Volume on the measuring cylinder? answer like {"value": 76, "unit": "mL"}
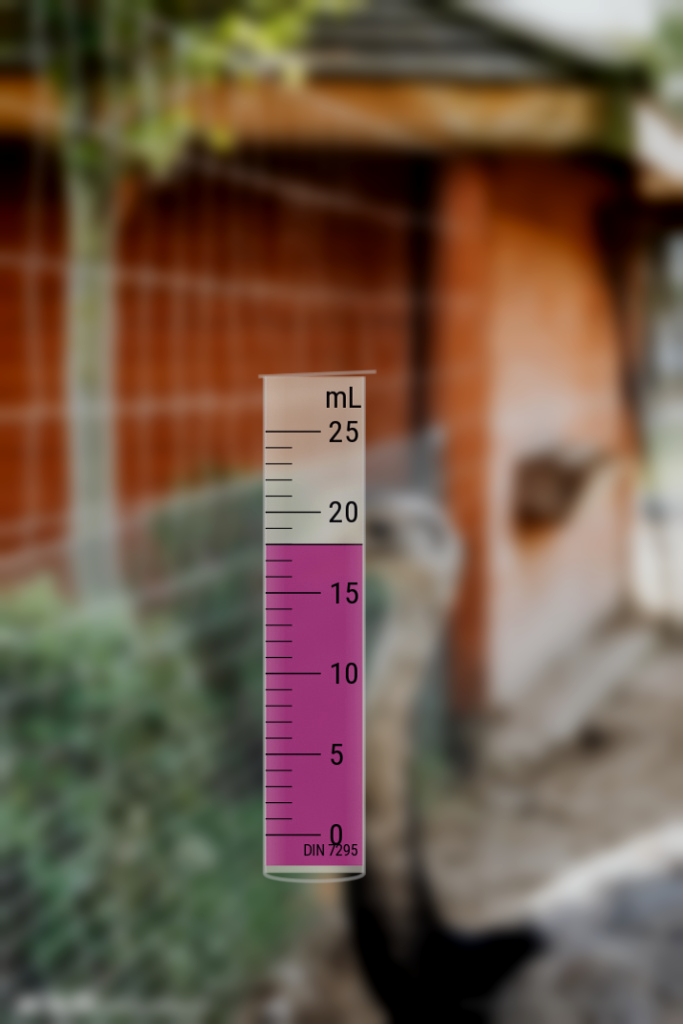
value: {"value": 18, "unit": "mL"}
